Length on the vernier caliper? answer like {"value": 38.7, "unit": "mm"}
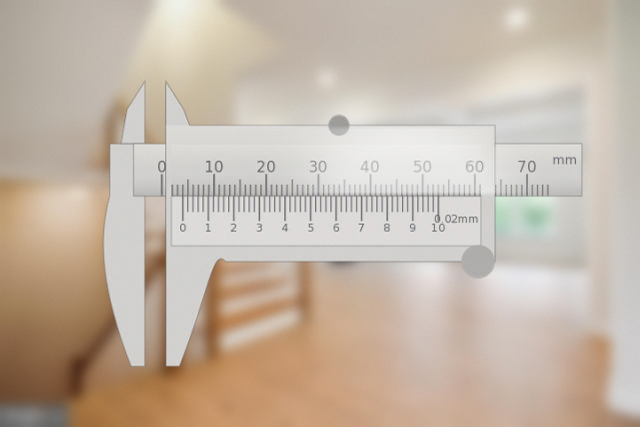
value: {"value": 4.0, "unit": "mm"}
